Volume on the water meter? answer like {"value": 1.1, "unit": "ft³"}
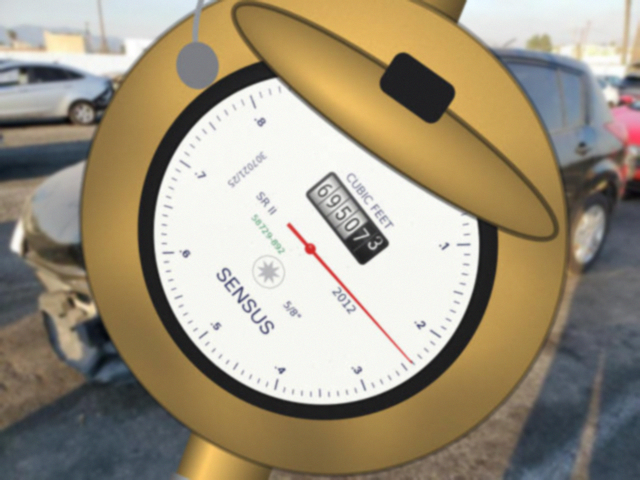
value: {"value": 695073.24, "unit": "ft³"}
